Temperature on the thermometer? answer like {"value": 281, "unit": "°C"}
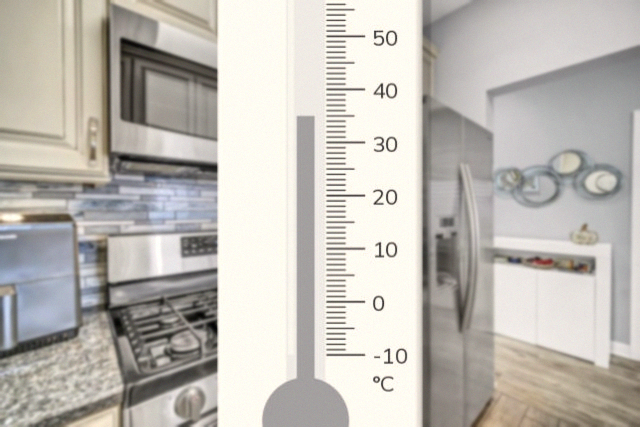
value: {"value": 35, "unit": "°C"}
